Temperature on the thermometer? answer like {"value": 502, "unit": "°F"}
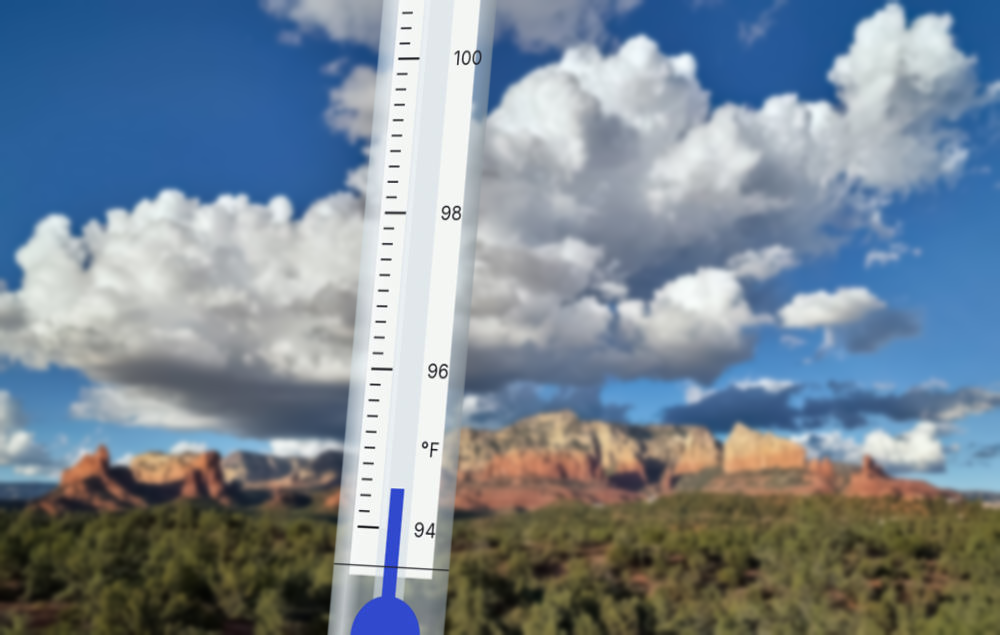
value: {"value": 94.5, "unit": "°F"}
